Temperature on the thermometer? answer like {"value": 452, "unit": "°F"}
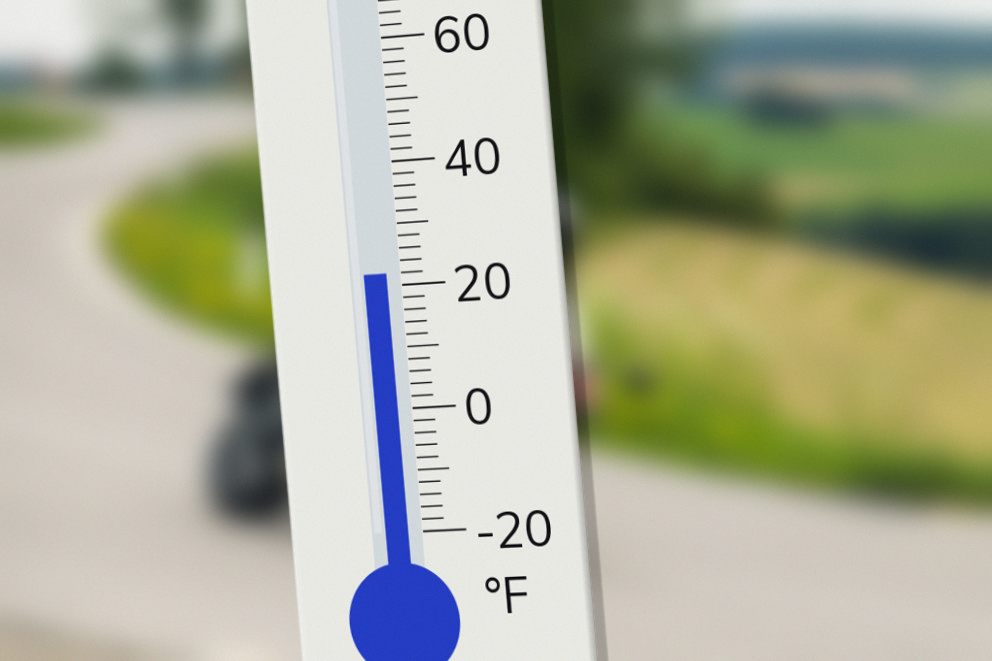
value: {"value": 22, "unit": "°F"}
